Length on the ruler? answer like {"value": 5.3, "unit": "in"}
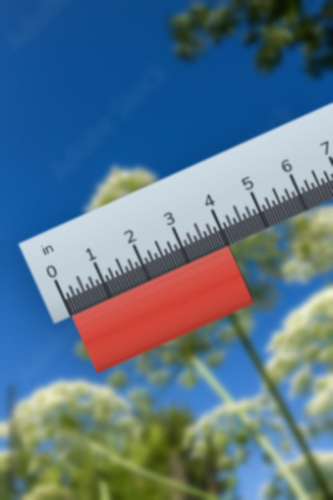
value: {"value": 4, "unit": "in"}
